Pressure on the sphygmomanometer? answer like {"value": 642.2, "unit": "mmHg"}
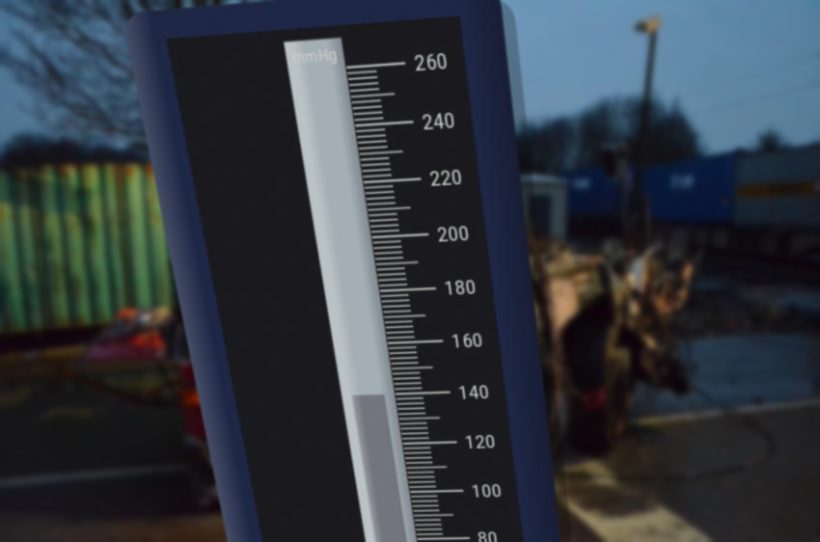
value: {"value": 140, "unit": "mmHg"}
